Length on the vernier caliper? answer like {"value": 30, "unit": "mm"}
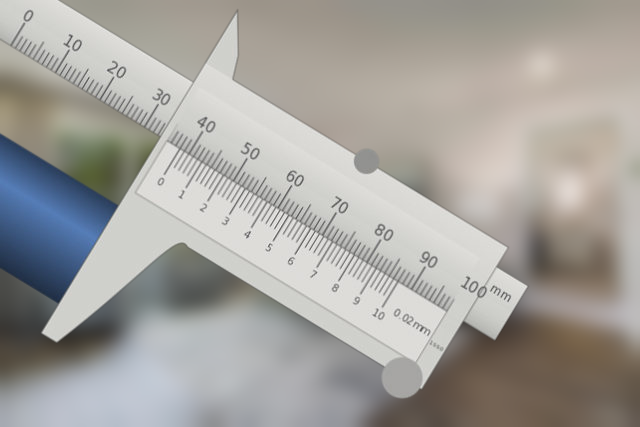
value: {"value": 38.0, "unit": "mm"}
